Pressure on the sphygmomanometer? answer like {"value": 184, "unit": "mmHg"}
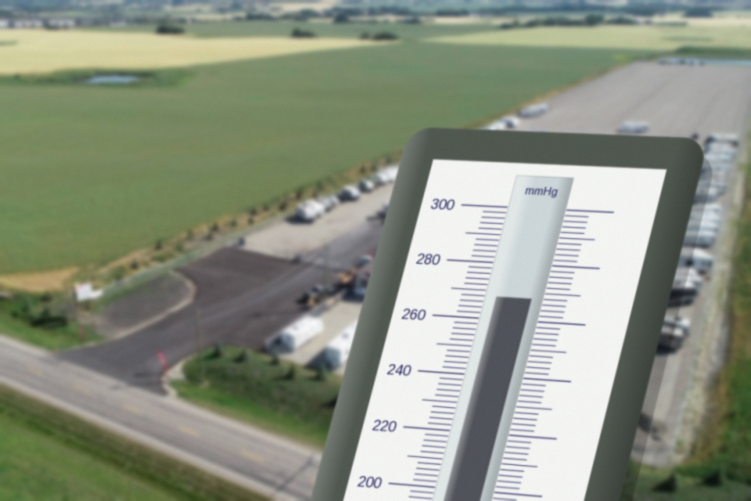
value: {"value": 268, "unit": "mmHg"}
